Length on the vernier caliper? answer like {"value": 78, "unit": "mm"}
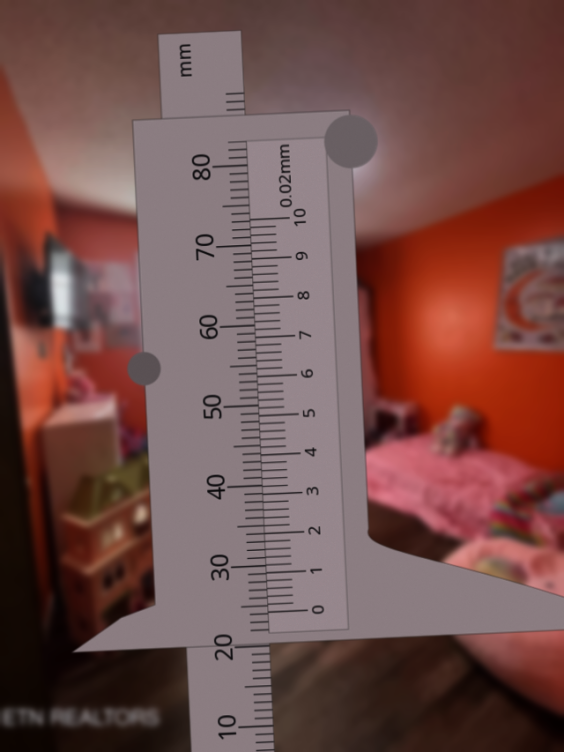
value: {"value": 24.2, "unit": "mm"}
